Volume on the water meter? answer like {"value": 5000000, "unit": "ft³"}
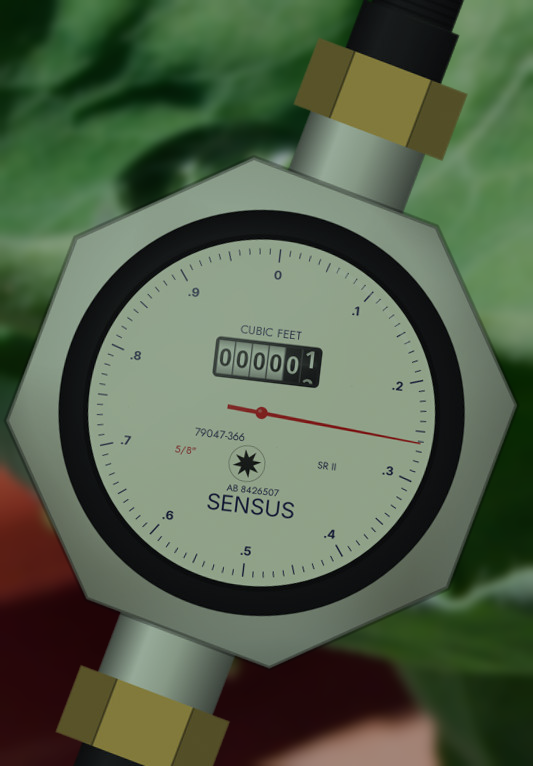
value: {"value": 1.26, "unit": "ft³"}
